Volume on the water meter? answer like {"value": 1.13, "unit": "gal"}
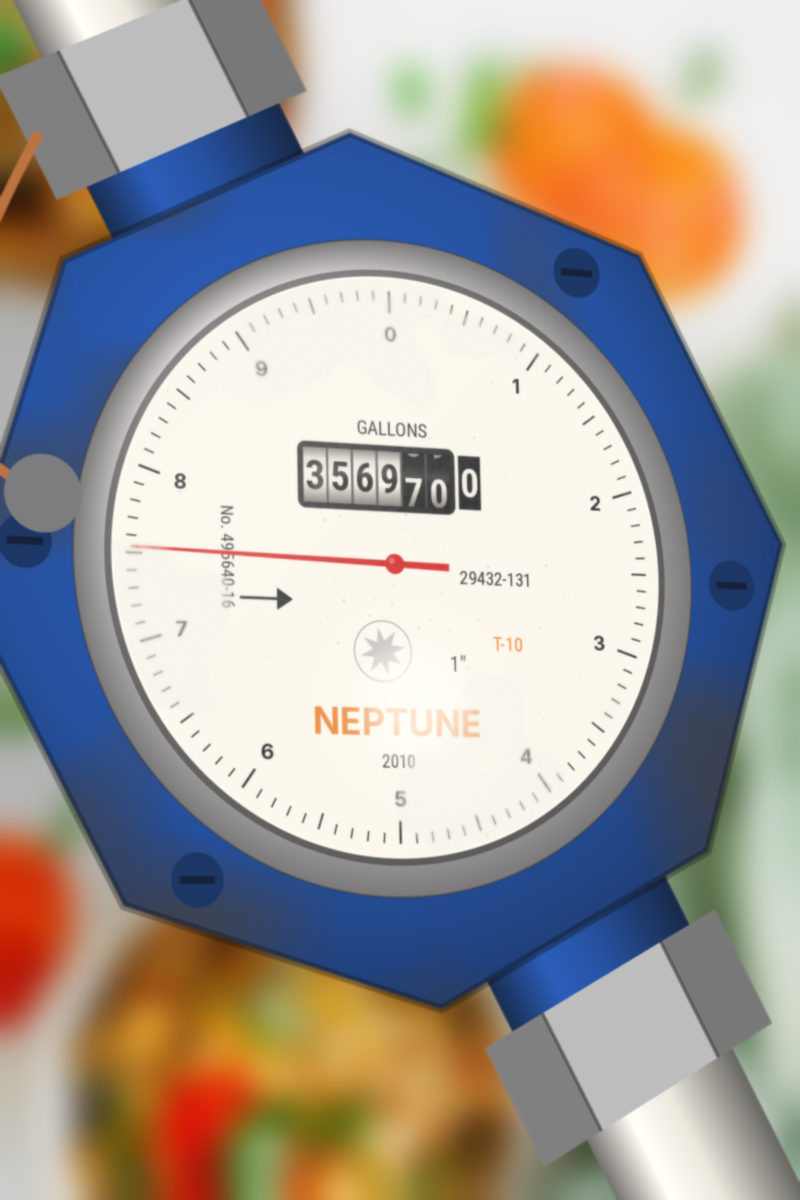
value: {"value": 3569697.5, "unit": "gal"}
